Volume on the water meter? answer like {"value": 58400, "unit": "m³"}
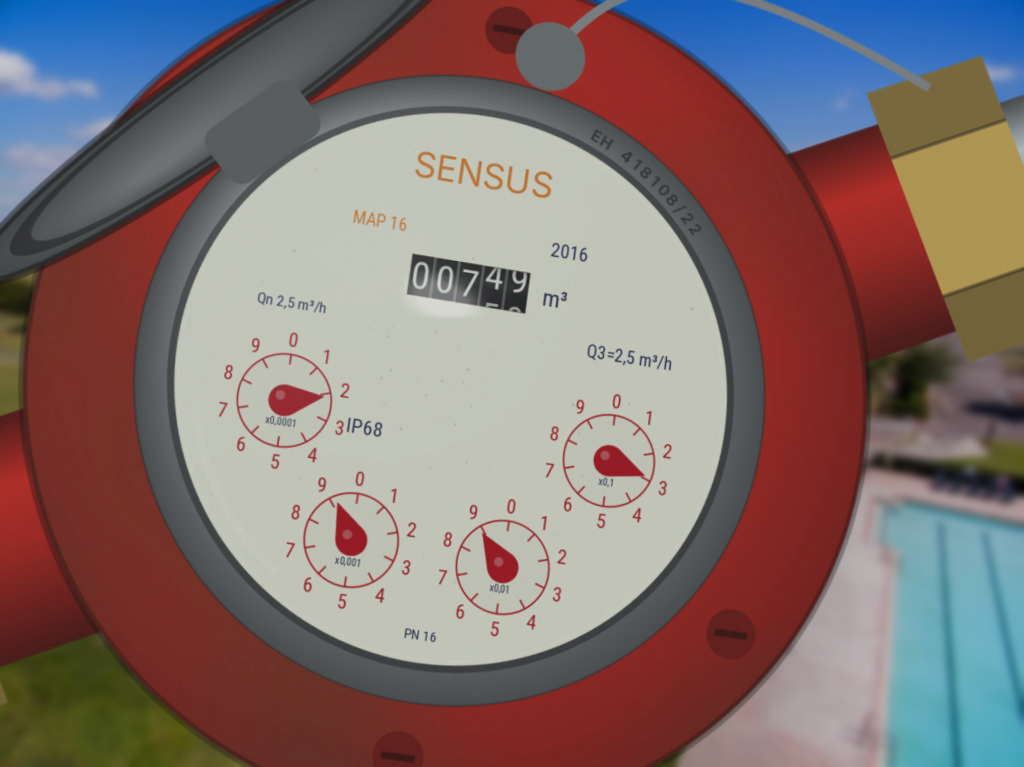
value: {"value": 749.2892, "unit": "m³"}
